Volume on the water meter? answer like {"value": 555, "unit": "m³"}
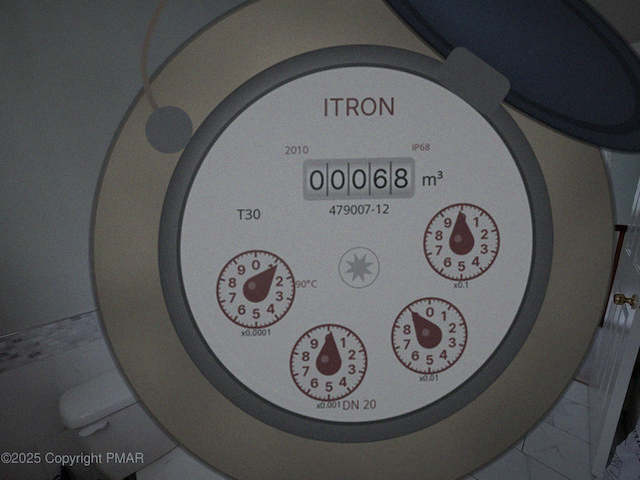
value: {"value": 67.9901, "unit": "m³"}
